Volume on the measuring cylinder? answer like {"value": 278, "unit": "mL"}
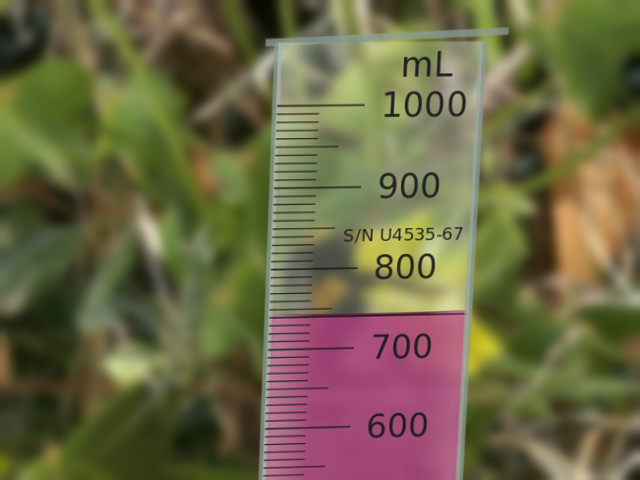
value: {"value": 740, "unit": "mL"}
